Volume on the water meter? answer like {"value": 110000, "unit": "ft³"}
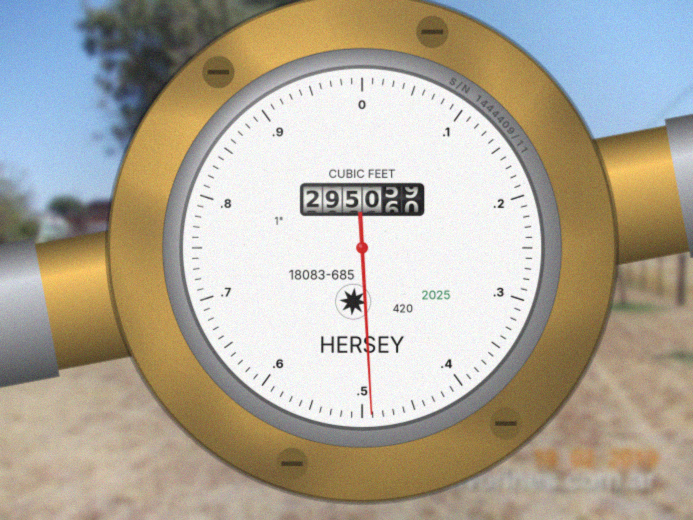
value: {"value": 295059.49, "unit": "ft³"}
